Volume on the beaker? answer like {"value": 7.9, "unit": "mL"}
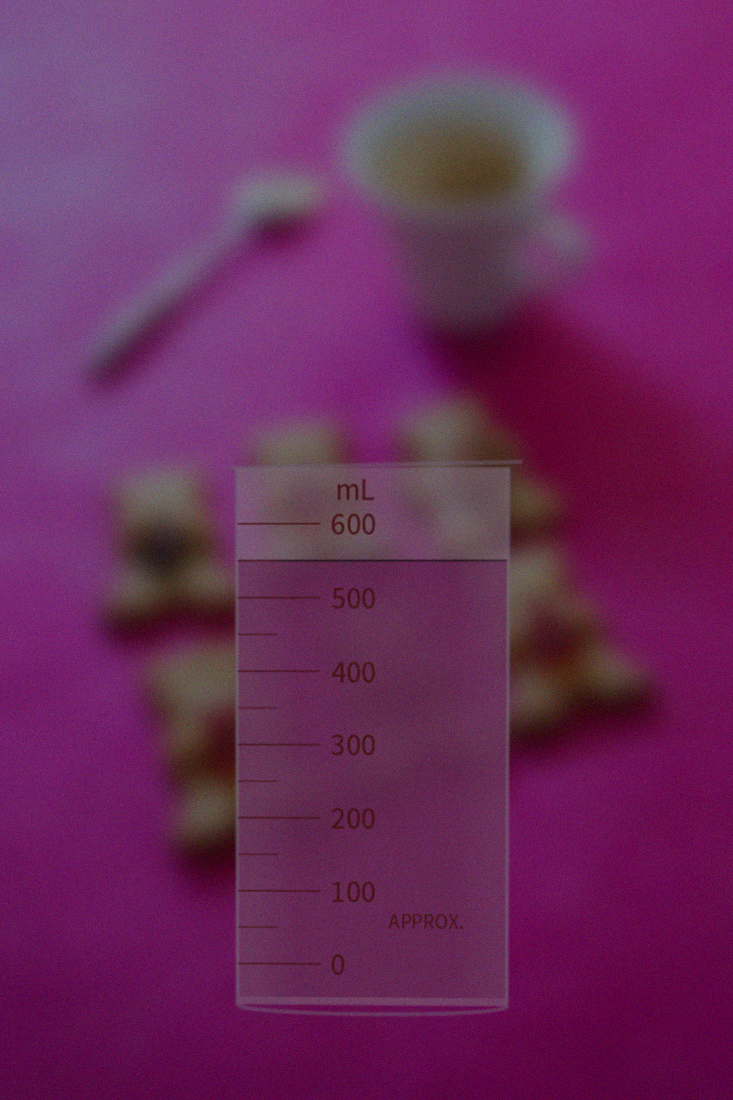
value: {"value": 550, "unit": "mL"}
